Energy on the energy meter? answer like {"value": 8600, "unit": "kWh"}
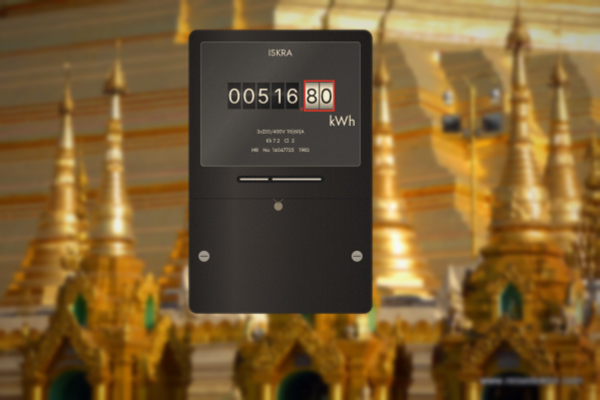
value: {"value": 516.80, "unit": "kWh"}
